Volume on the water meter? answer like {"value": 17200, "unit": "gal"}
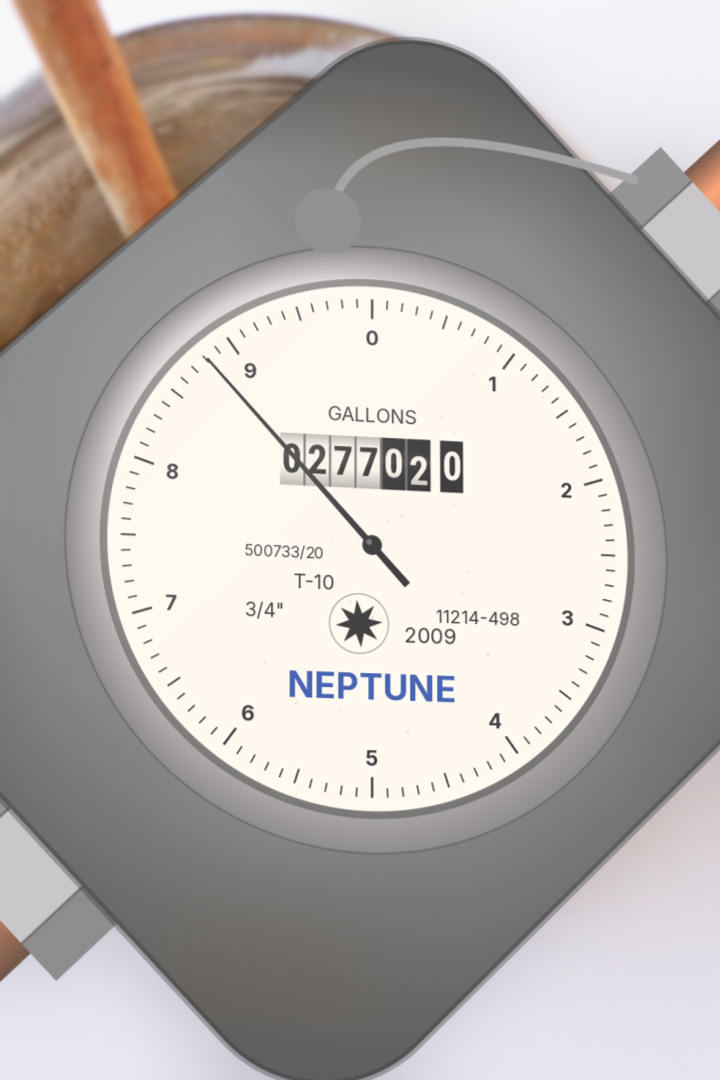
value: {"value": 277018.8, "unit": "gal"}
